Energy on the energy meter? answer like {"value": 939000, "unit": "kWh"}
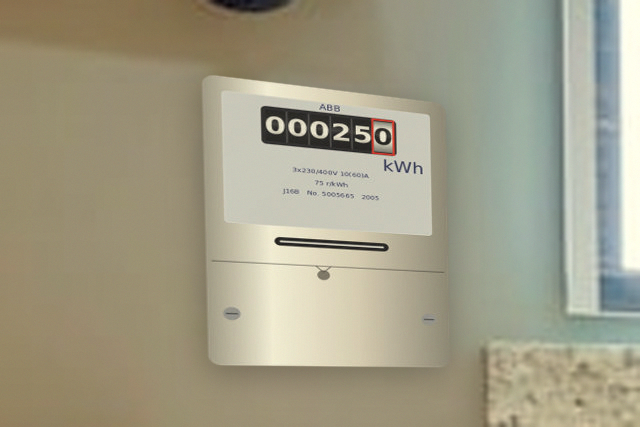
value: {"value": 25.0, "unit": "kWh"}
